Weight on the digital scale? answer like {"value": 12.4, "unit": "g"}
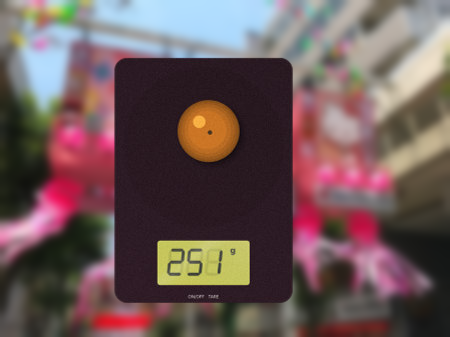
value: {"value": 251, "unit": "g"}
